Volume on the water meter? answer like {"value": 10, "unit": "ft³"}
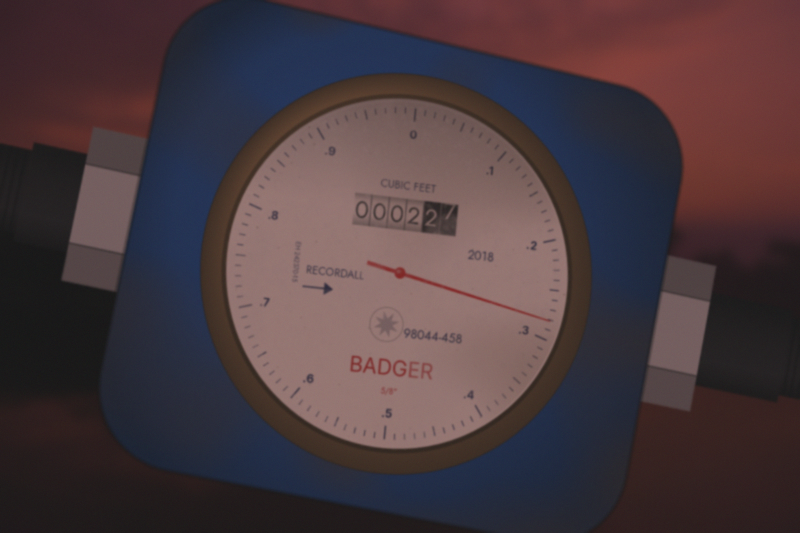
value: {"value": 227.28, "unit": "ft³"}
